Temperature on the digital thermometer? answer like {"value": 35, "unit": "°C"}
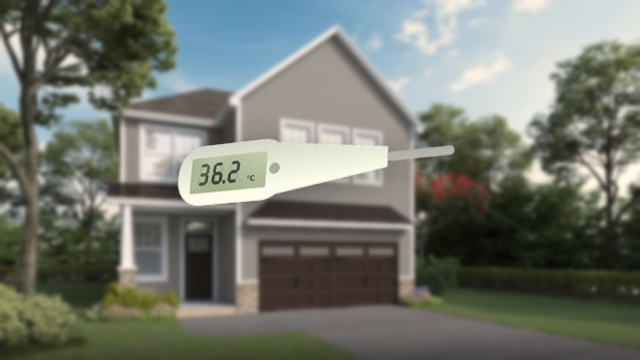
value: {"value": 36.2, "unit": "°C"}
